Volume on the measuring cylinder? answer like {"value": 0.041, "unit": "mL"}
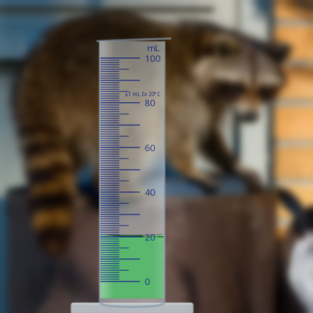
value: {"value": 20, "unit": "mL"}
